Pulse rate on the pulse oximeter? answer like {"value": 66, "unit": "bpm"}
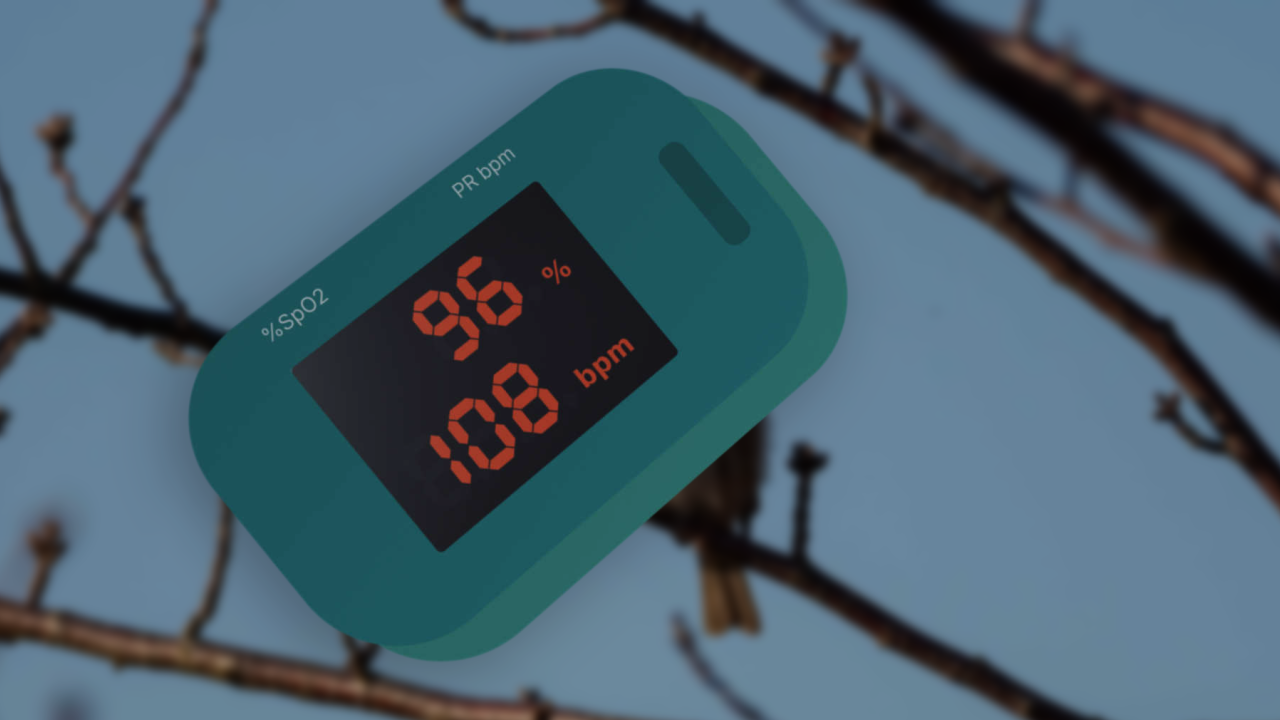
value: {"value": 108, "unit": "bpm"}
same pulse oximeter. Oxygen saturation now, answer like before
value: {"value": 96, "unit": "%"}
